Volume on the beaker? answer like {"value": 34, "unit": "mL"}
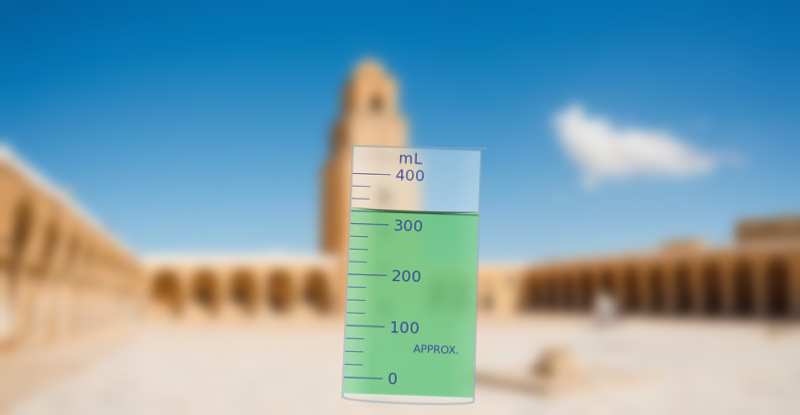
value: {"value": 325, "unit": "mL"}
